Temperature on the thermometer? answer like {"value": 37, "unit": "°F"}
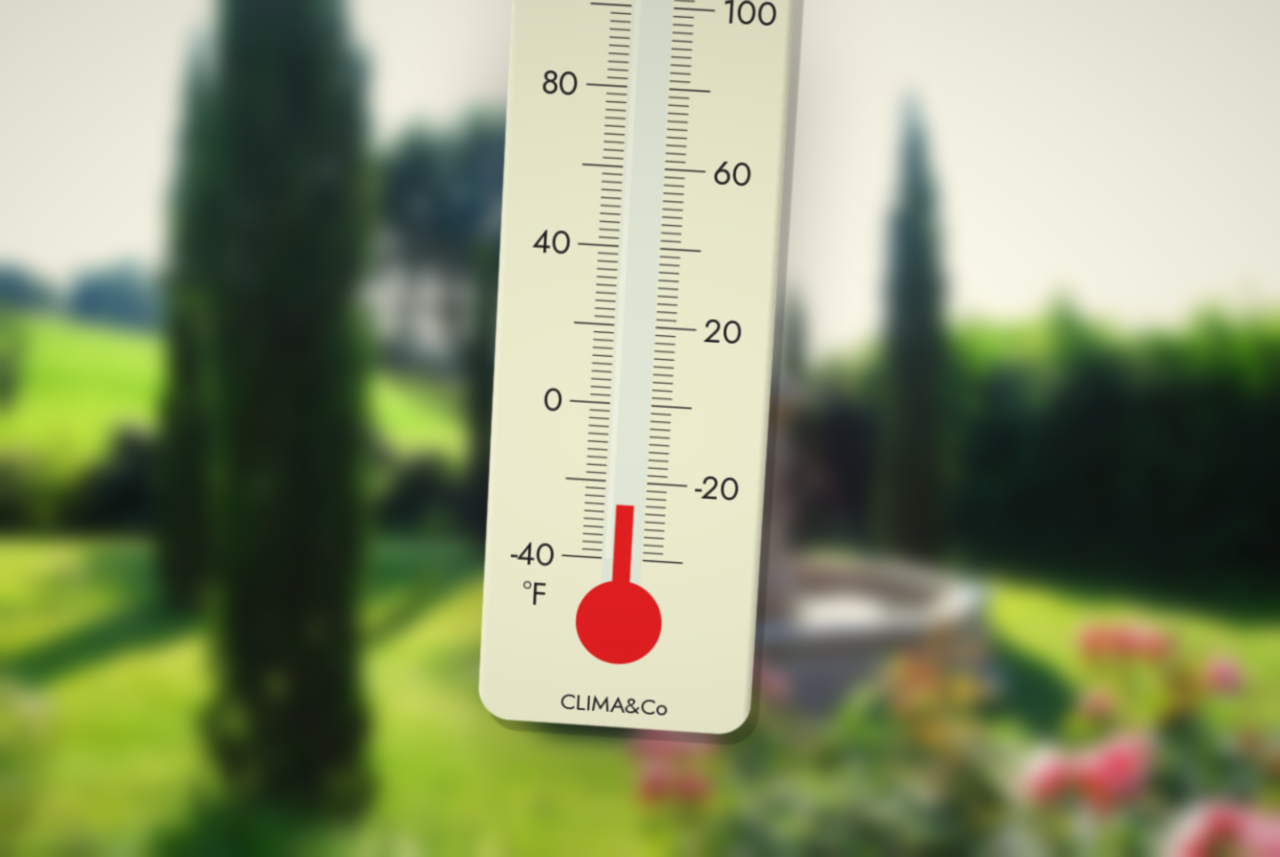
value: {"value": -26, "unit": "°F"}
